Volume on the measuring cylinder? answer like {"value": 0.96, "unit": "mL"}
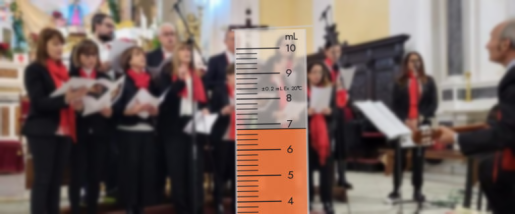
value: {"value": 6.8, "unit": "mL"}
